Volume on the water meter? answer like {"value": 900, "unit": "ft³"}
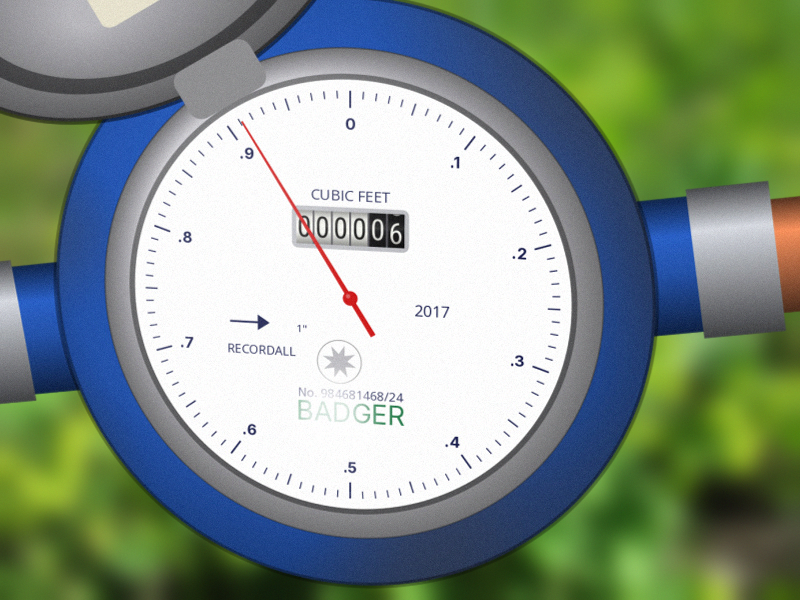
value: {"value": 5.91, "unit": "ft³"}
